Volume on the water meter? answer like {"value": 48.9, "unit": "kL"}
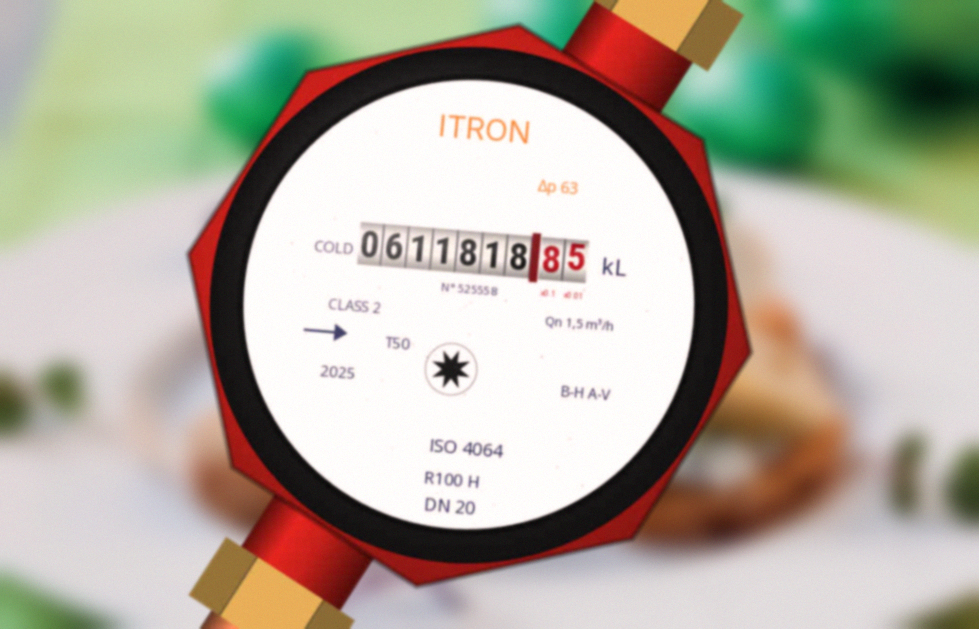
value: {"value": 611818.85, "unit": "kL"}
